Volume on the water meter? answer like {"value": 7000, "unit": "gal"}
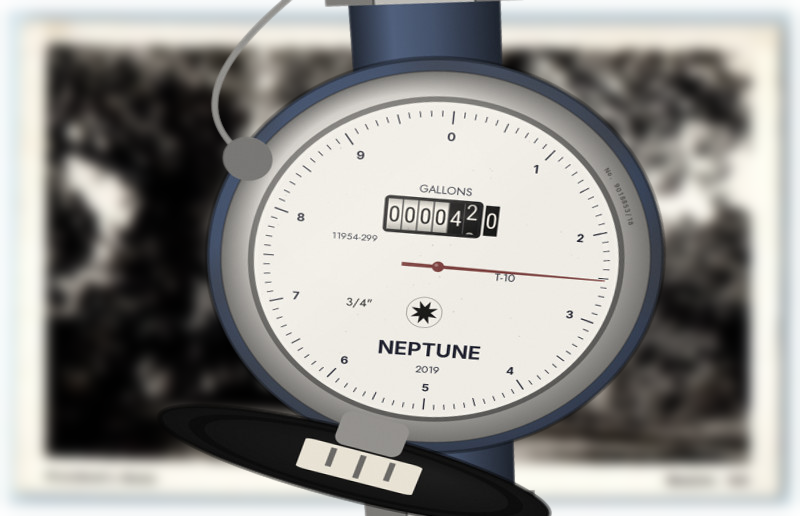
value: {"value": 422.5, "unit": "gal"}
